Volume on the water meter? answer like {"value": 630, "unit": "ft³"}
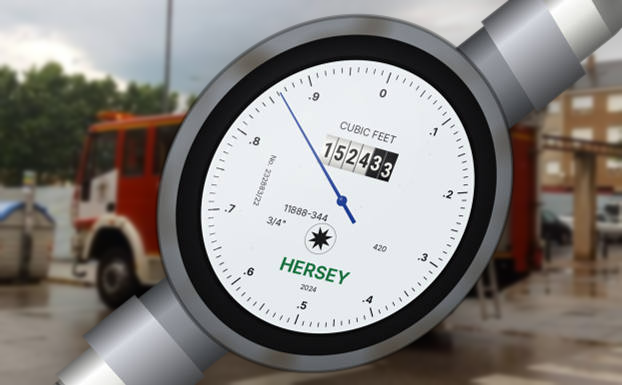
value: {"value": 152432.86, "unit": "ft³"}
